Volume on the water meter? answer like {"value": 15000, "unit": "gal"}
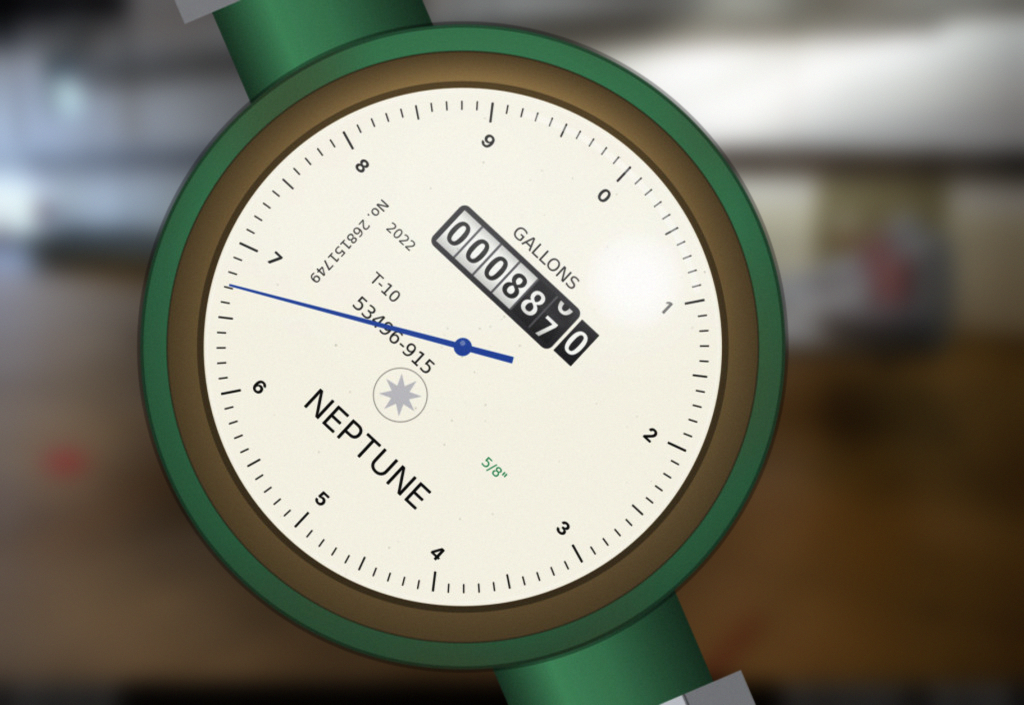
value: {"value": 8866.7, "unit": "gal"}
